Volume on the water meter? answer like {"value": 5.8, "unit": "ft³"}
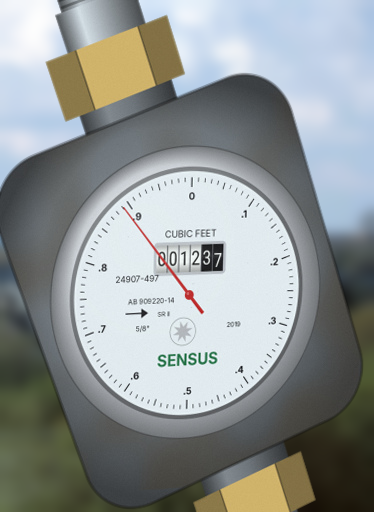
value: {"value": 1236.89, "unit": "ft³"}
